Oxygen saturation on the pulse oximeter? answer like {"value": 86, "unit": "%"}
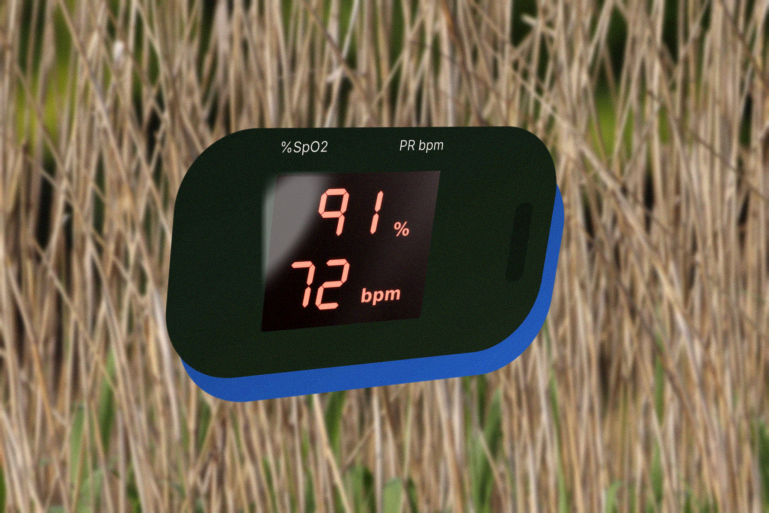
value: {"value": 91, "unit": "%"}
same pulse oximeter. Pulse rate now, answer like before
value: {"value": 72, "unit": "bpm"}
